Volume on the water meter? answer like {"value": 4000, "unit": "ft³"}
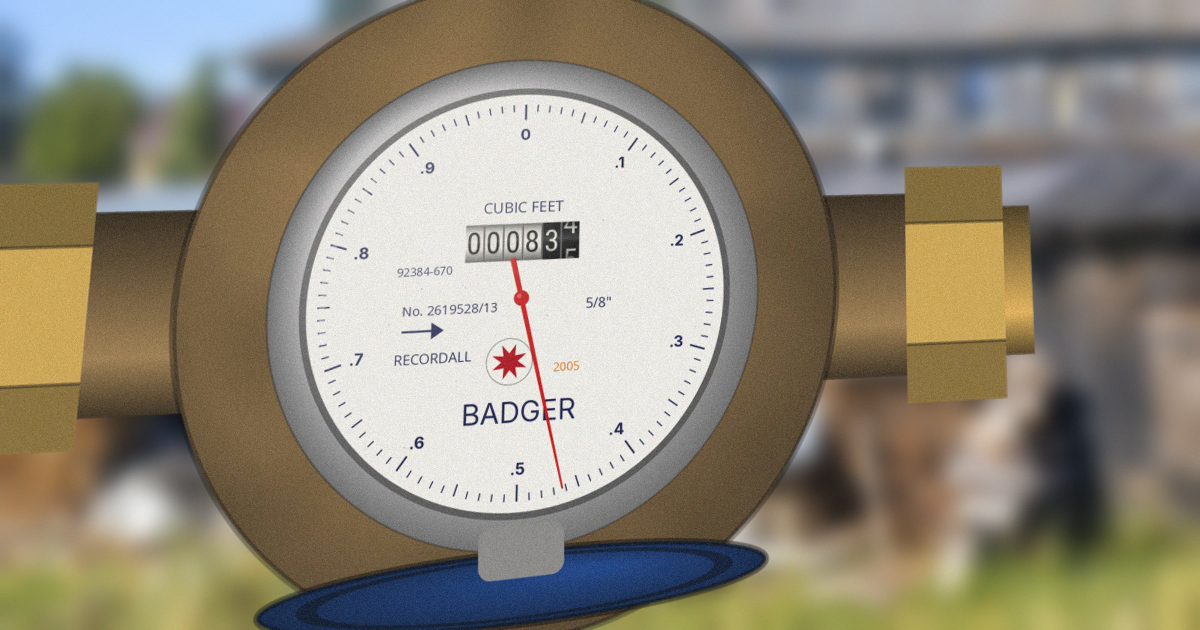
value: {"value": 834.46, "unit": "ft³"}
